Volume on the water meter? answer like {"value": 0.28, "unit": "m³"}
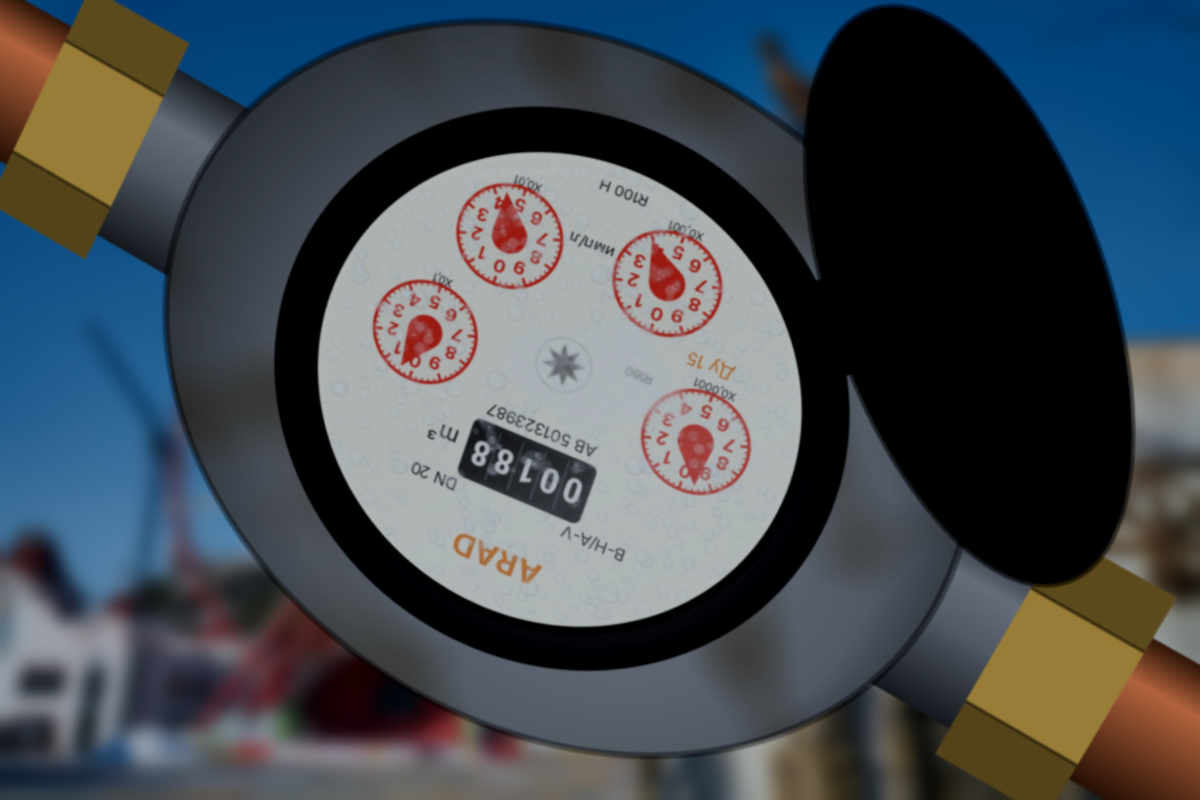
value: {"value": 188.0439, "unit": "m³"}
